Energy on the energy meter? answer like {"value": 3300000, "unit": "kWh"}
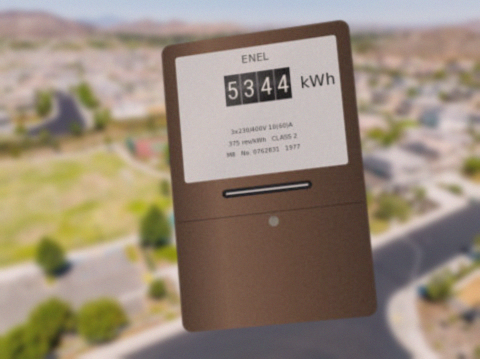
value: {"value": 5344, "unit": "kWh"}
